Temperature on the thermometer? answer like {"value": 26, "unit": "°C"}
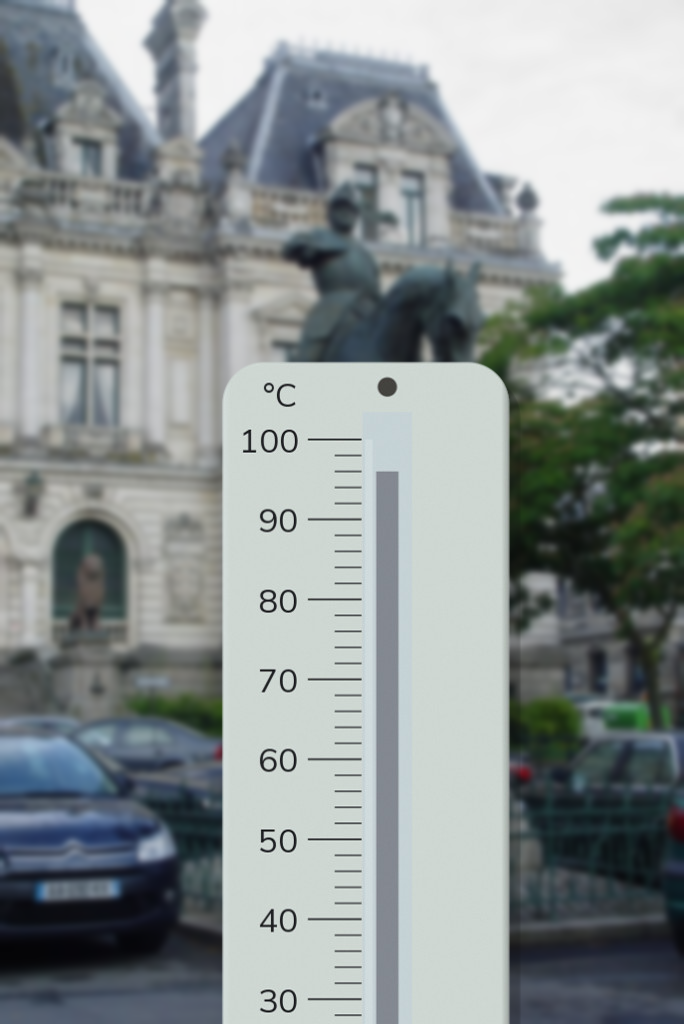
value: {"value": 96, "unit": "°C"}
